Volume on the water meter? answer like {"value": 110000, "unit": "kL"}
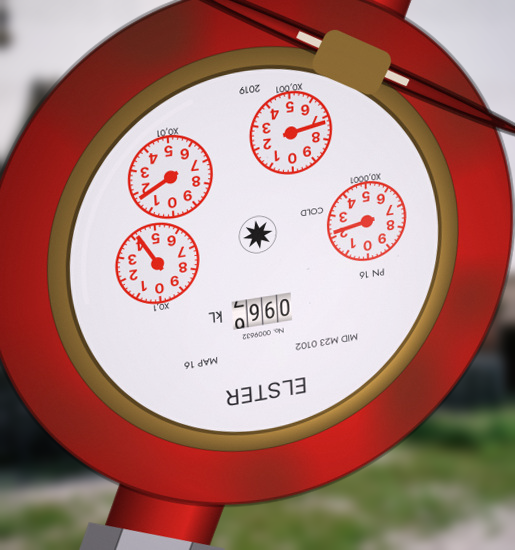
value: {"value": 966.4172, "unit": "kL"}
